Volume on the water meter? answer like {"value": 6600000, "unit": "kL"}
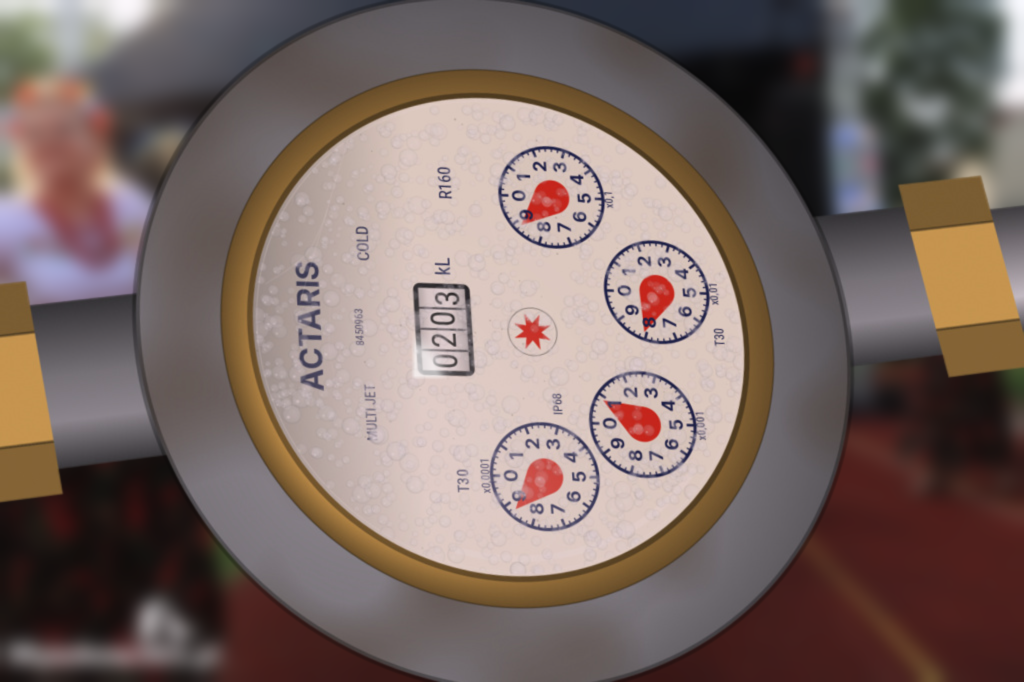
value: {"value": 202.8808, "unit": "kL"}
